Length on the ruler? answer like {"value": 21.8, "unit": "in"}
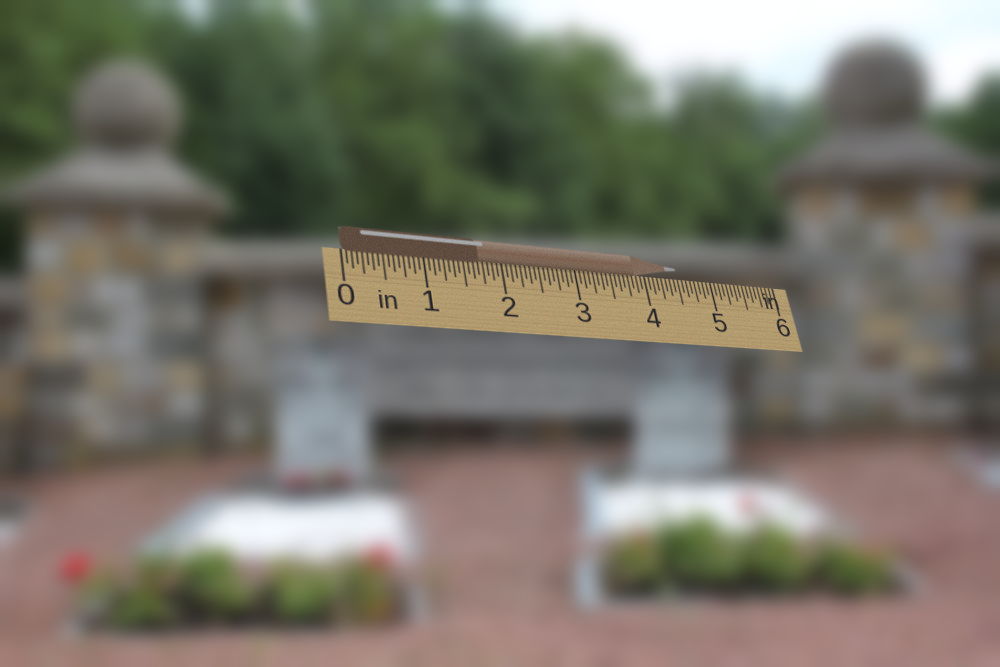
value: {"value": 4.5, "unit": "in"}
